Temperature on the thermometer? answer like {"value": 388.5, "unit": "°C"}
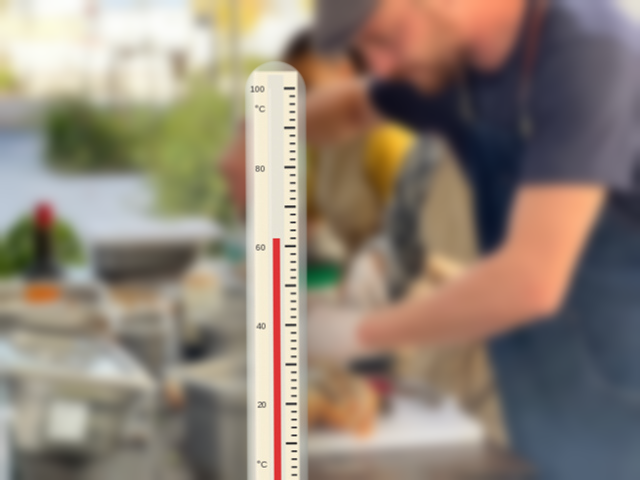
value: {"value": 62, "unit": "°C"}
